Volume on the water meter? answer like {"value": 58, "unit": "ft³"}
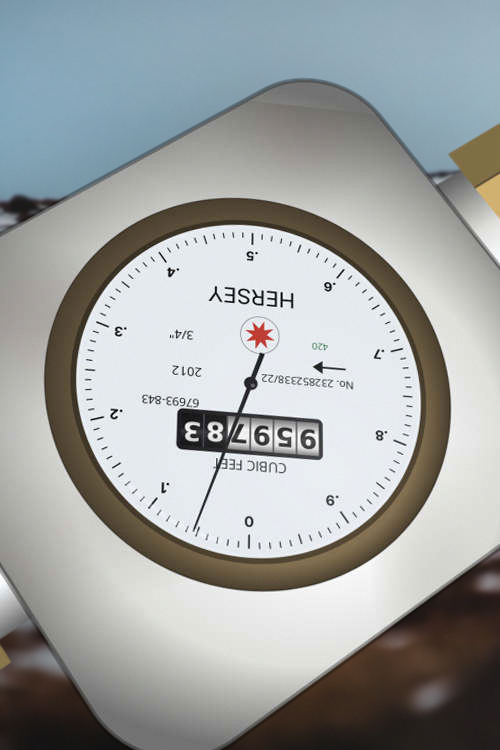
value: {"value": 959783.05, "unit": "ft³"}
